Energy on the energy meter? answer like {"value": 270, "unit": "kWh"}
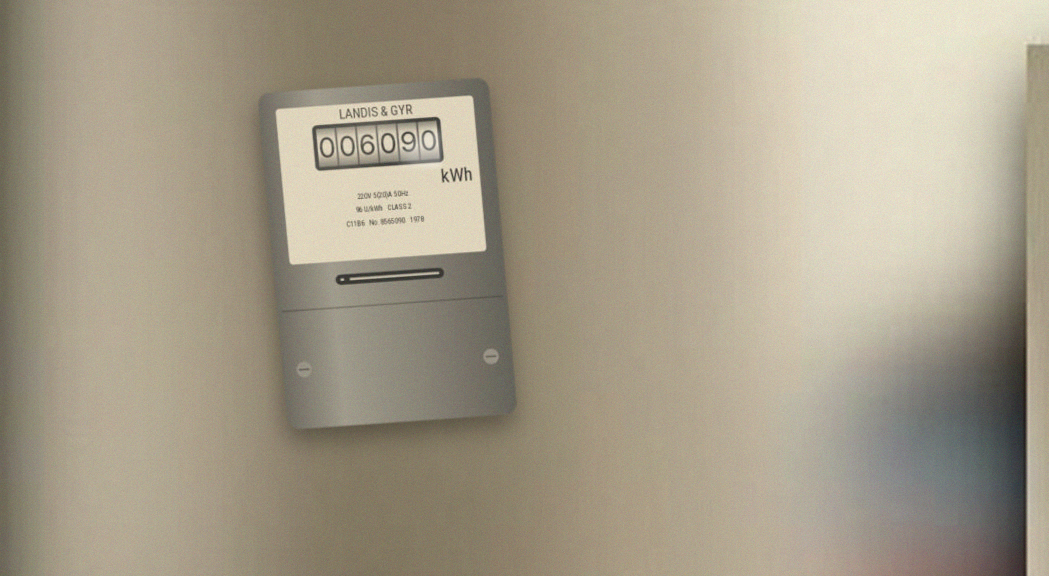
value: {"value": 6090, "unit": "kWh"}
